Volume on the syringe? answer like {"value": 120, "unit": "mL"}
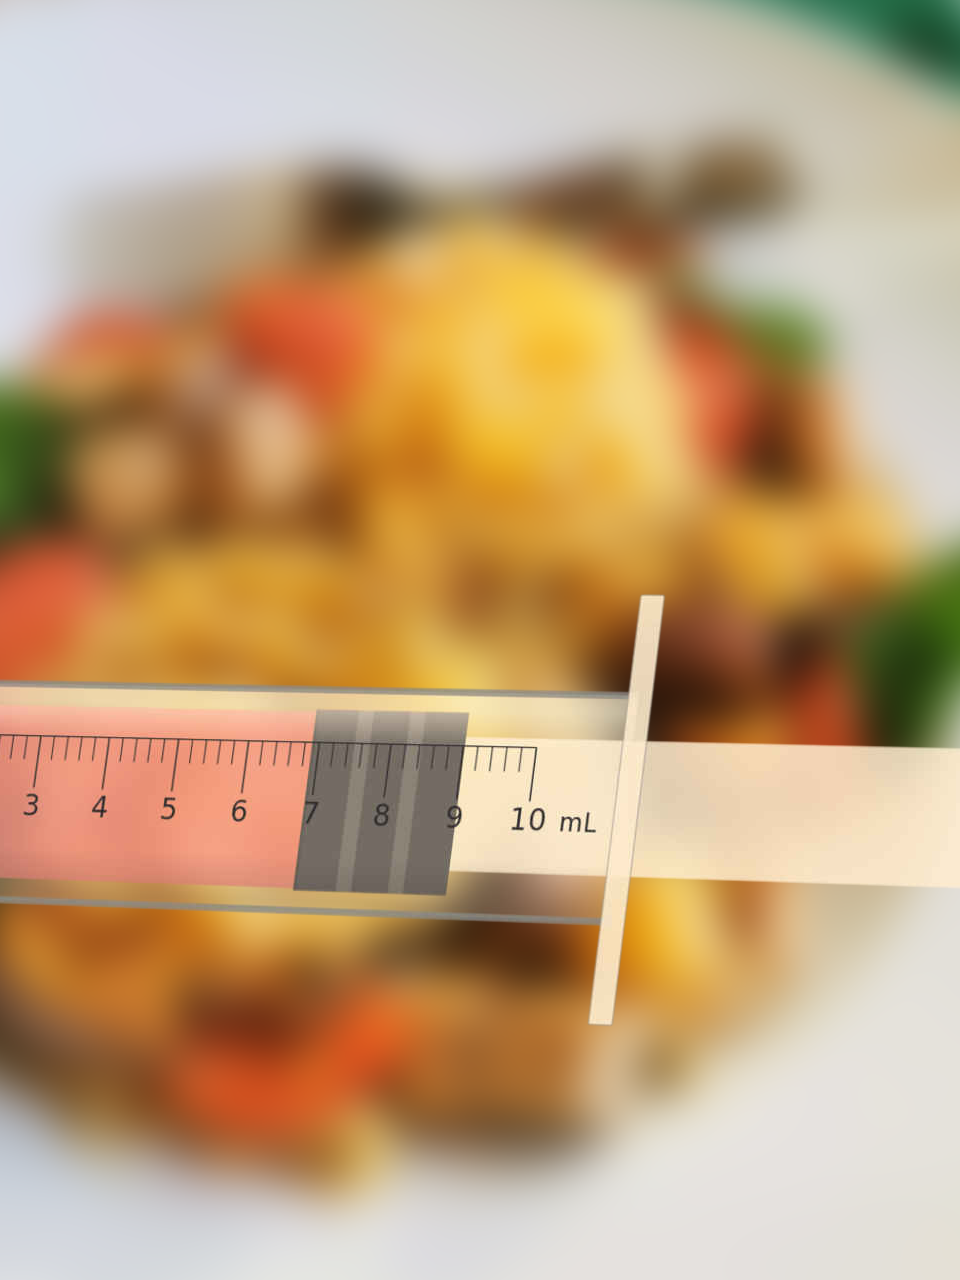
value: {"value": 6.9, "unit": "mL"}
